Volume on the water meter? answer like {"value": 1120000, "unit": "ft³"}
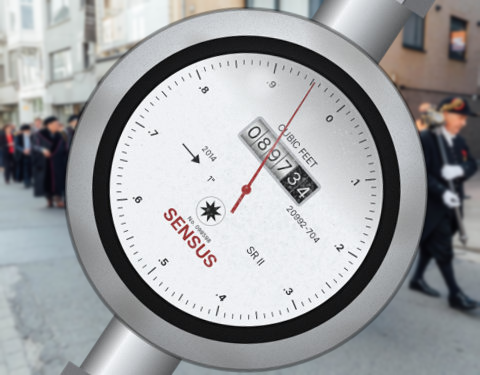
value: {"value": 89733.95, "unit": "ft³"}
